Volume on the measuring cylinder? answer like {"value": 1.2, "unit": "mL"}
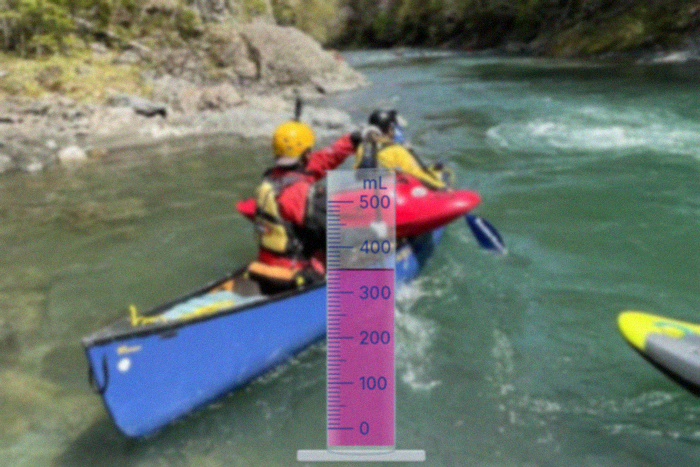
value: {"value": 350, "unit": "mL"}
